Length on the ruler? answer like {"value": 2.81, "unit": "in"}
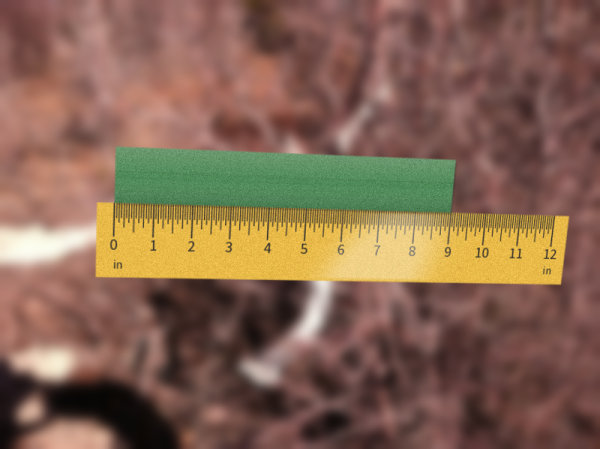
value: {"value": 9, "unit": "in"}
